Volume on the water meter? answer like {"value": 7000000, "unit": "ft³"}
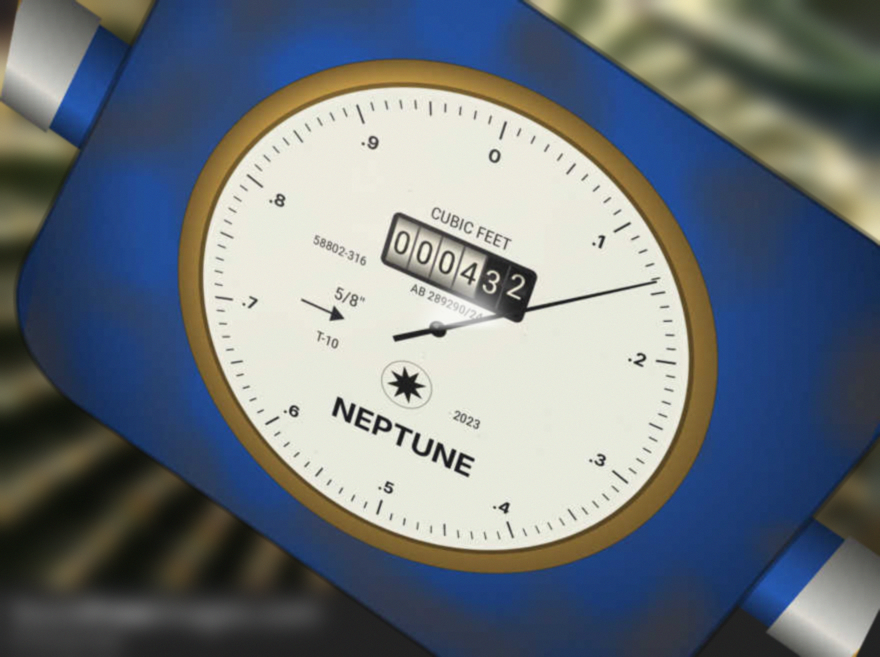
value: {"value": 432.14, "unit": "ft³"}
